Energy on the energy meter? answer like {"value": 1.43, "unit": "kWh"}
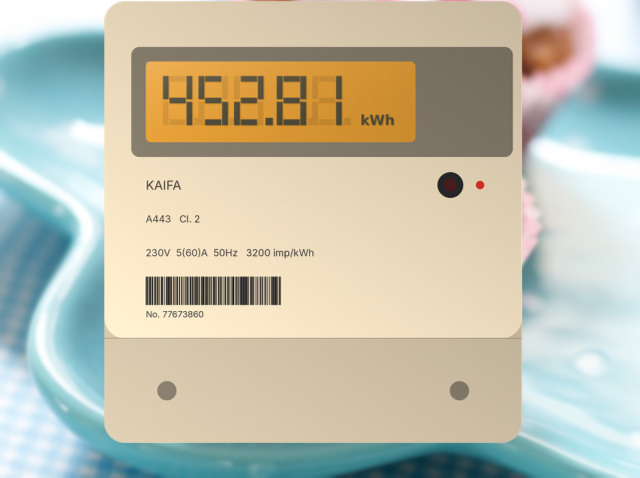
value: {"value": 452.81, "unit": "kWh"}
